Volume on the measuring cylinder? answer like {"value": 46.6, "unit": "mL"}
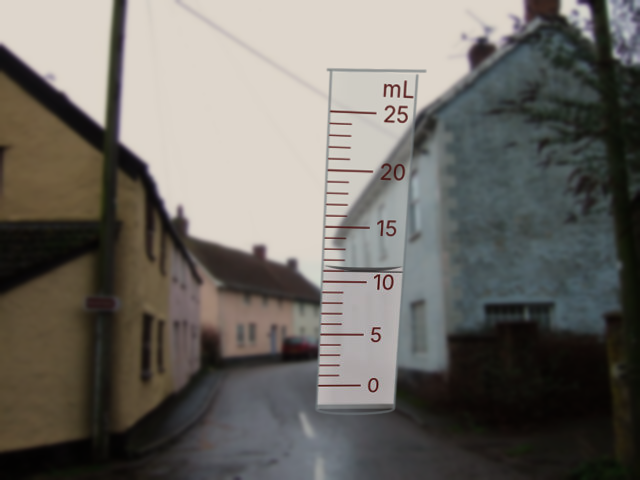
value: {"value": 11, "unit": "mL"}
